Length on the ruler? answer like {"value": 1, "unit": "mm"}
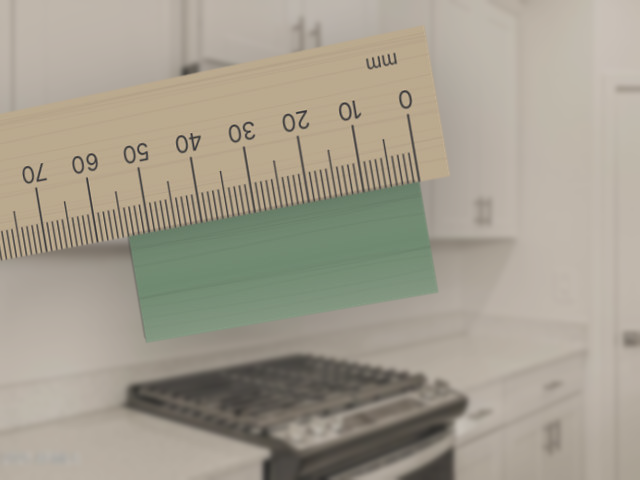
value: {"value": 54, "unit": "mm"}
